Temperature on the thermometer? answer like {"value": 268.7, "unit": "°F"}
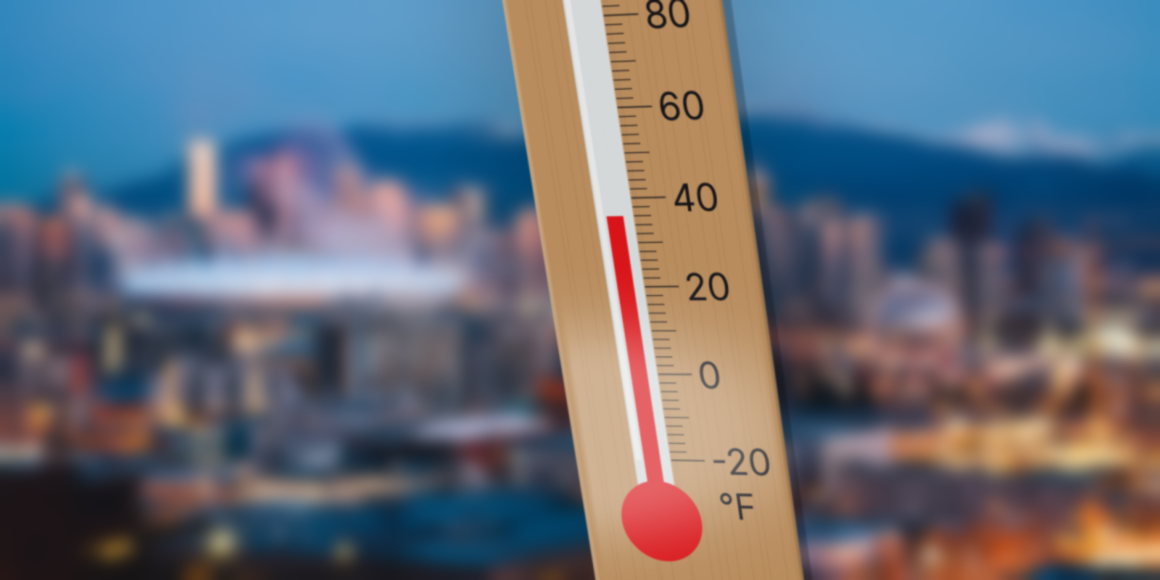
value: {"value": 36, "unit": "°F"}
